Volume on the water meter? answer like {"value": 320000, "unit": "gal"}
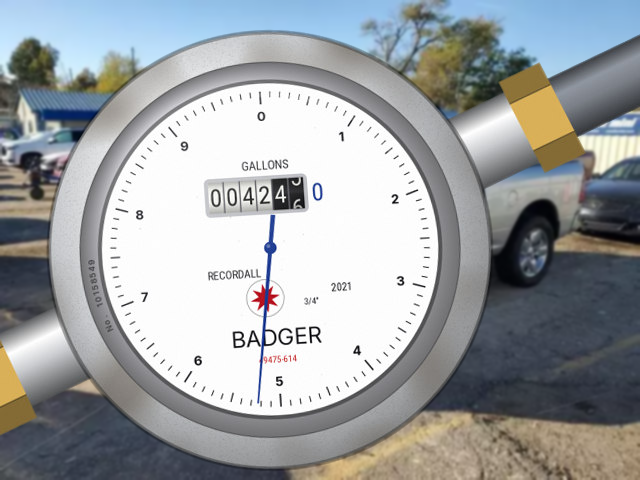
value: {"value": 42455.2, "unit": "gal"}
